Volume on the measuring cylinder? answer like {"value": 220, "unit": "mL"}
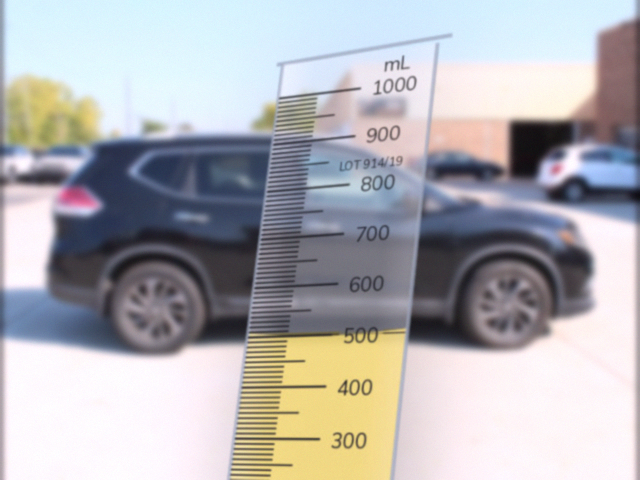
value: {"value": 500, "unit": "mL"}
